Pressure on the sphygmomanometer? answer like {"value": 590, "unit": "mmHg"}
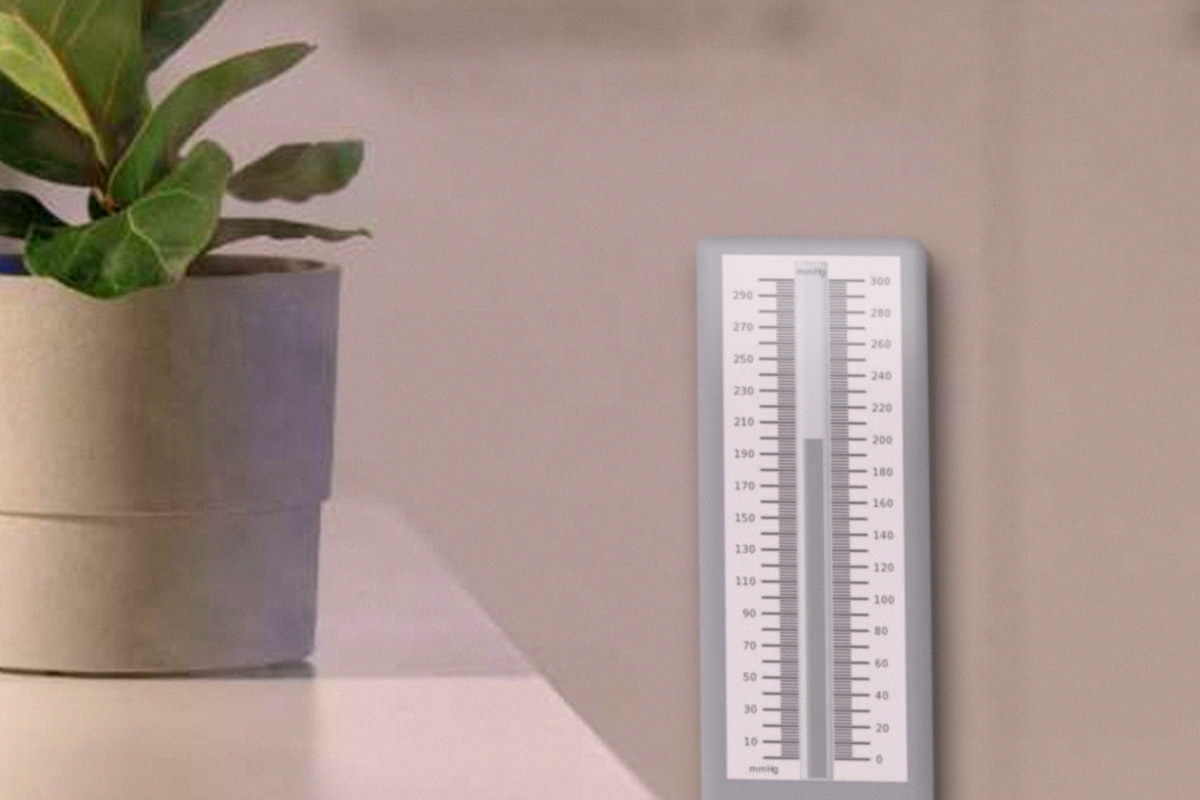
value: {"value": 200, "unit": "mmHg"}
